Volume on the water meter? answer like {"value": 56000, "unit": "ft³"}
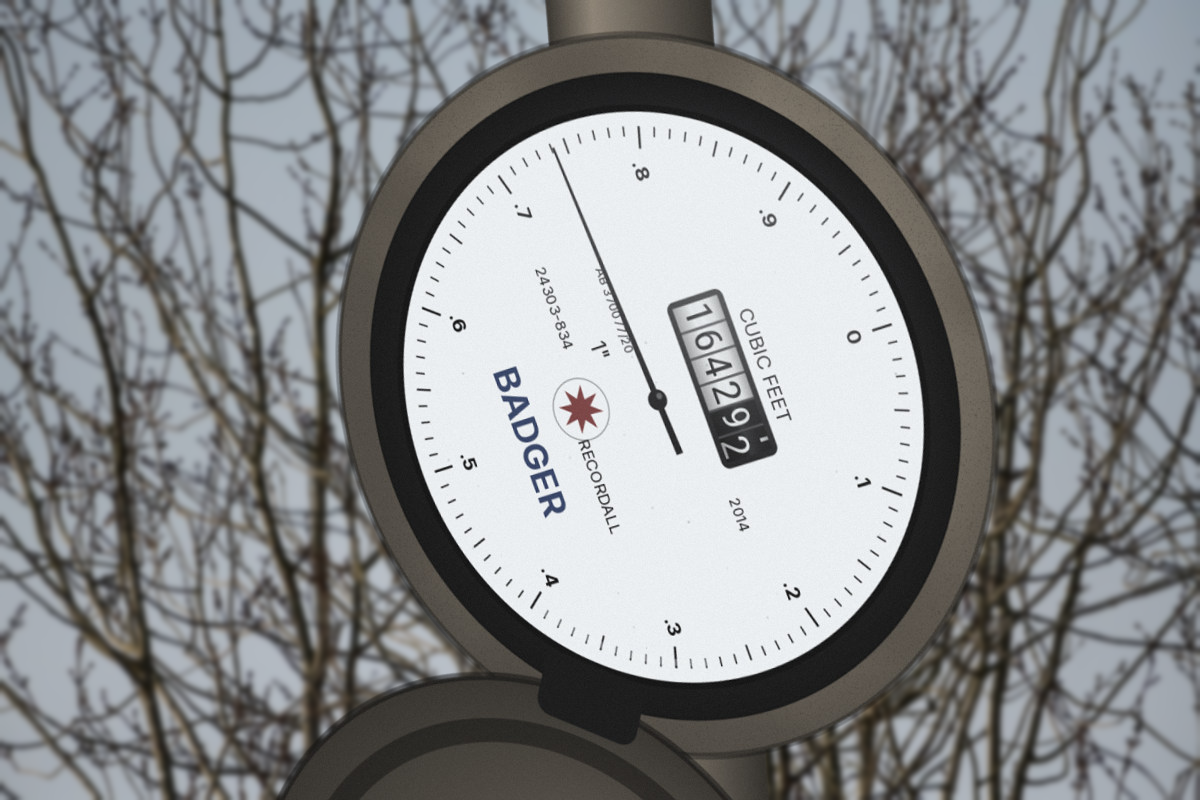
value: {"value": 164291.74, "unit": "ft³"}
